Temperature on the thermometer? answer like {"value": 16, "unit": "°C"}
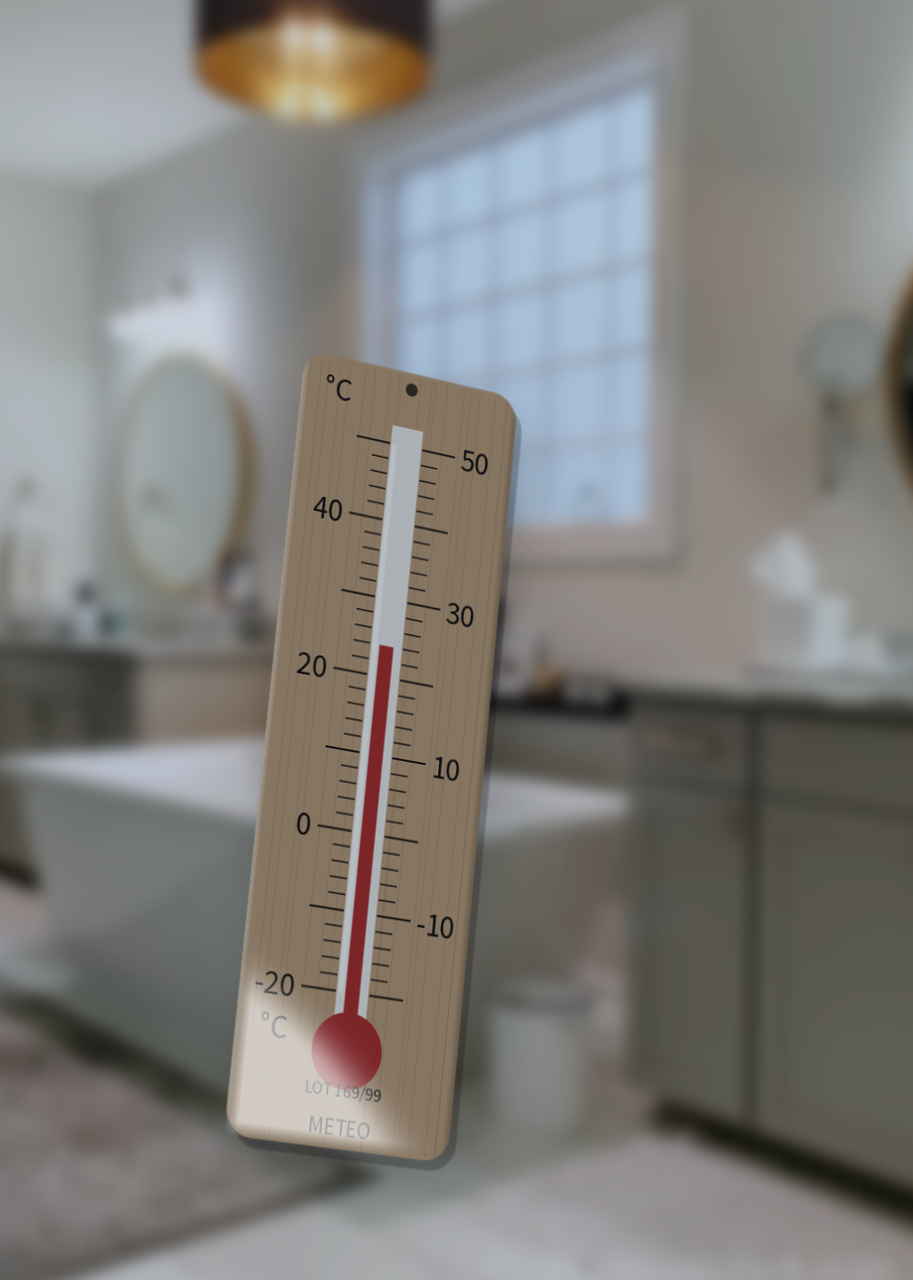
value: {"value": 24, "unit": "°C"}
